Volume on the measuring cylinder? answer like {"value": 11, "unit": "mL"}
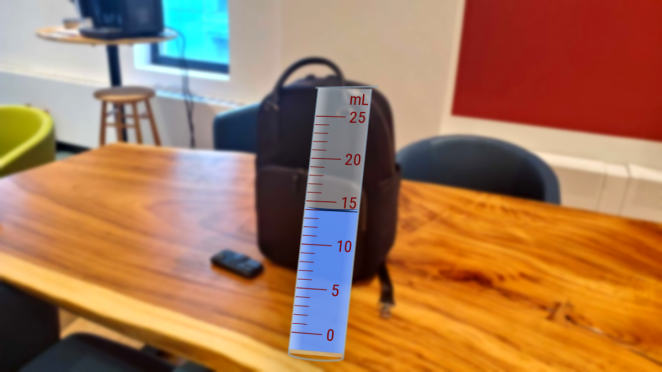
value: {"value": 14, "unit": "mL"}
